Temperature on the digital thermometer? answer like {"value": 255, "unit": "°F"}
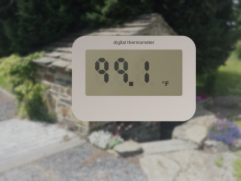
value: {"value": 99.1, "unit": "°F"}
